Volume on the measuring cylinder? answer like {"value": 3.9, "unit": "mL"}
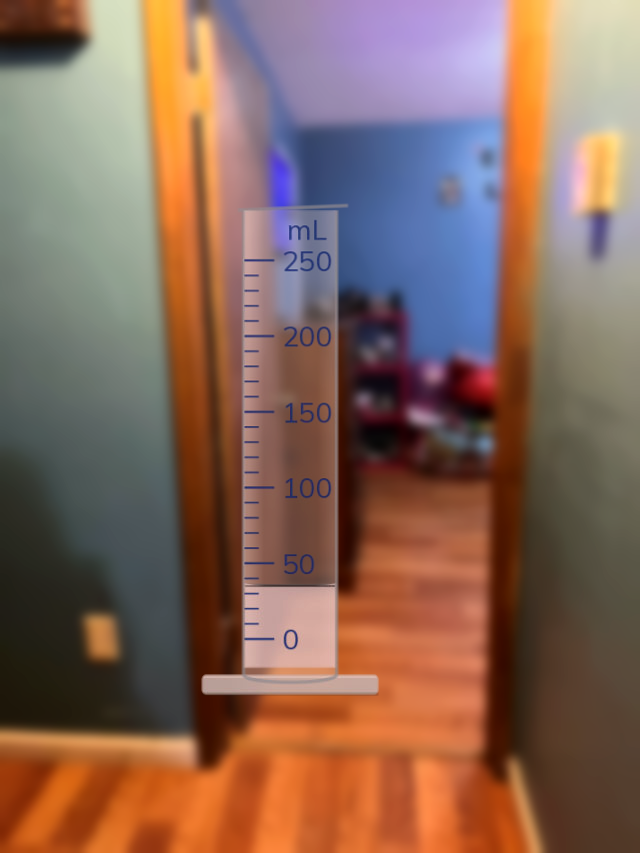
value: {"value": 35, "unit": "mL"}
